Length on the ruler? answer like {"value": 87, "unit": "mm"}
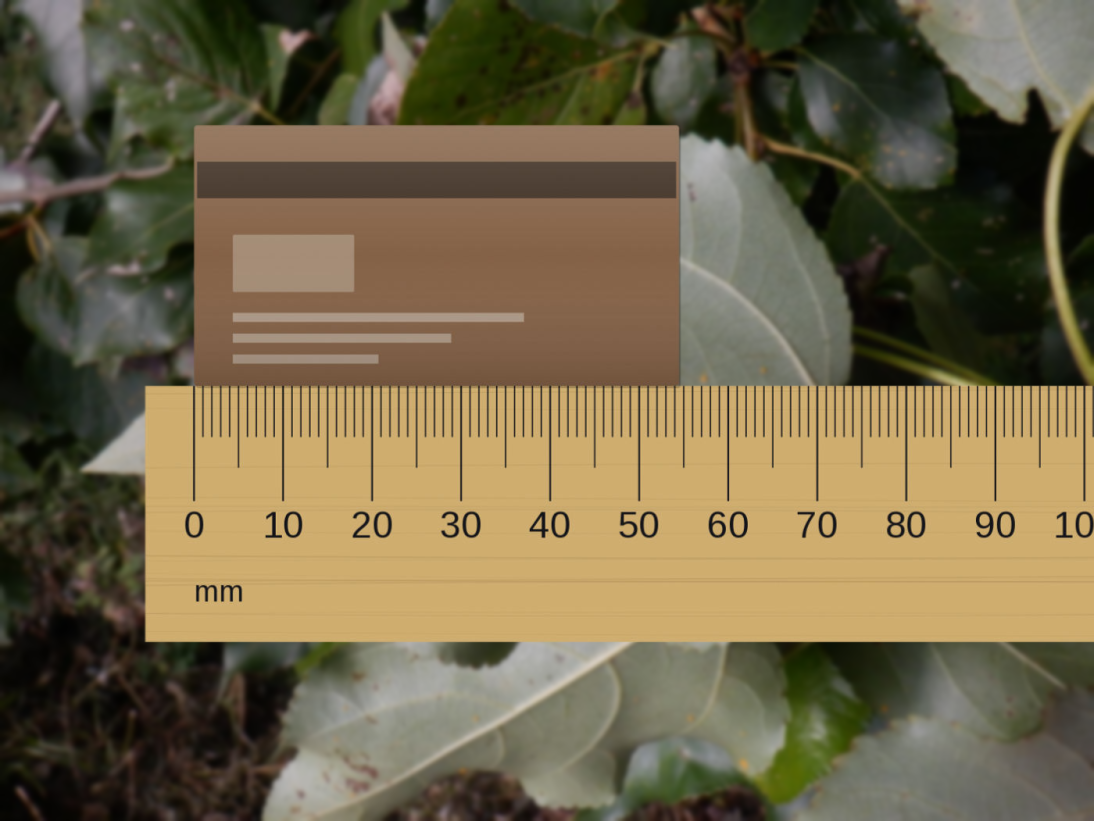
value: {"value": 54.5, "unit": "mm"}
